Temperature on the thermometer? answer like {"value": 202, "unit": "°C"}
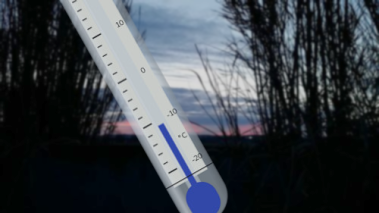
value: {"value": -11, "unit": "°C"}
